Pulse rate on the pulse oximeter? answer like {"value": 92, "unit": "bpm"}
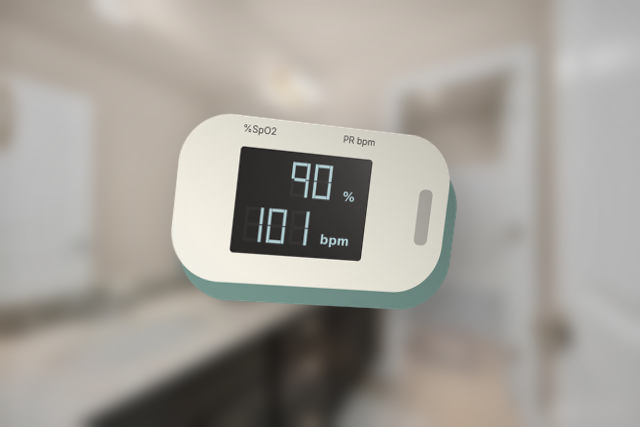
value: {"value": 101, "unit": "bpm"}
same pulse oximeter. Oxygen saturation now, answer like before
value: {"value": 90, "unit": "%"}
